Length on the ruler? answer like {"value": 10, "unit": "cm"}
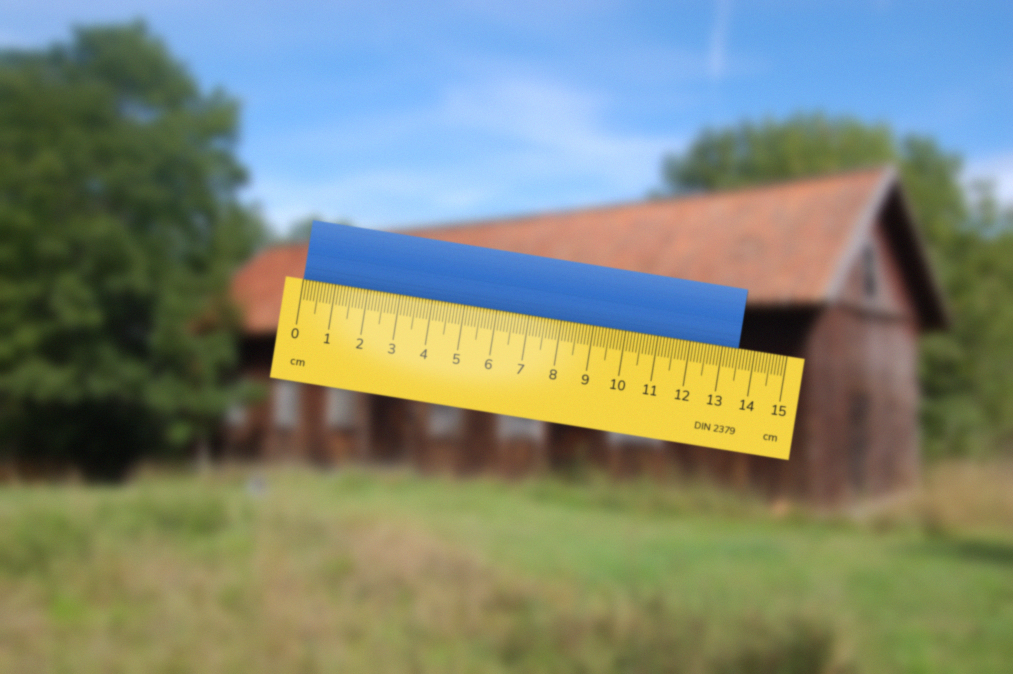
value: {"value": 13.5, "unit": "cm"}
